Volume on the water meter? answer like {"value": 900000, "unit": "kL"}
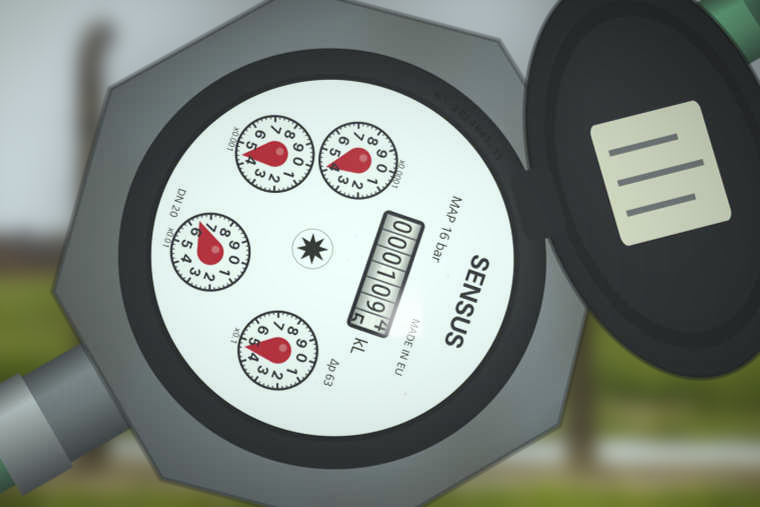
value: {"value": 1094.4644, "unit": "kL"}
